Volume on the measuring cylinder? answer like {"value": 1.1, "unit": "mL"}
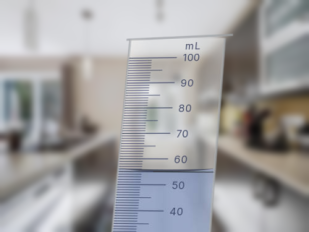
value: {"value": 55, "unit": "mL"}
